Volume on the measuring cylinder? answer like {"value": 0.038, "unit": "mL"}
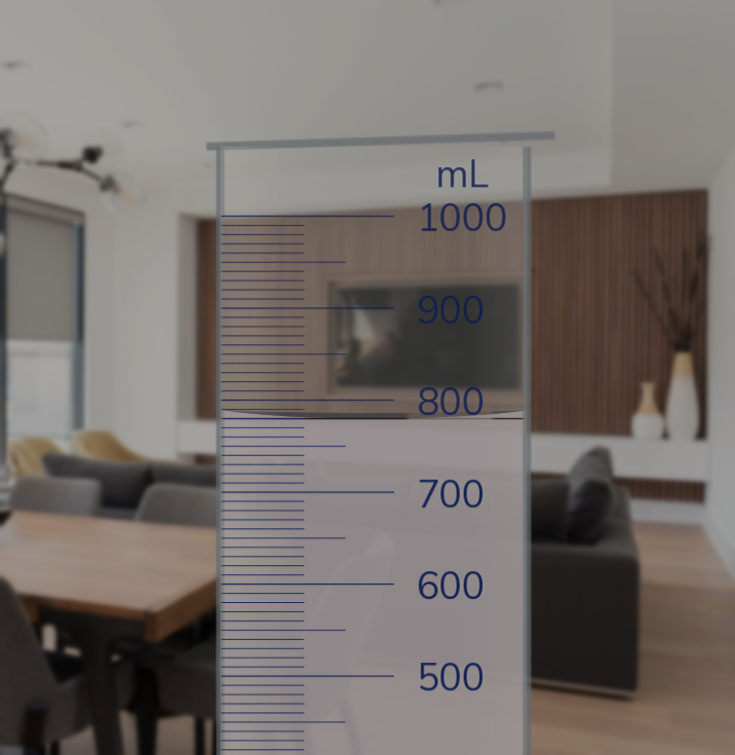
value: {"value": 780, "unit": "mL"}
